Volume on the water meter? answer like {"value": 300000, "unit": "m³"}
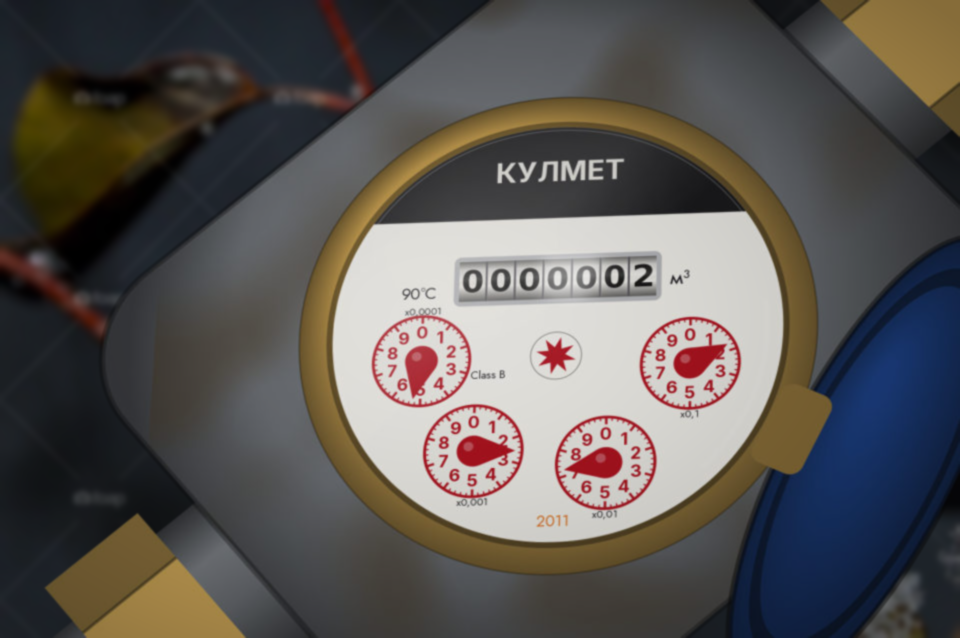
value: {"value": 2.1725, "unit": "m³"}
